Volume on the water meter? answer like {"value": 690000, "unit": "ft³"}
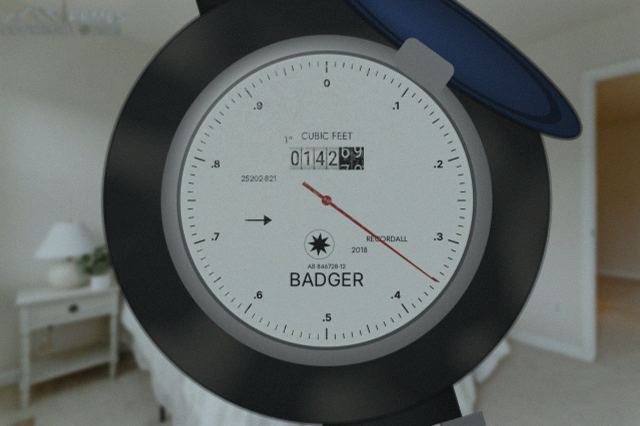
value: {"value": 14269.35, "unit": "ft³"}
